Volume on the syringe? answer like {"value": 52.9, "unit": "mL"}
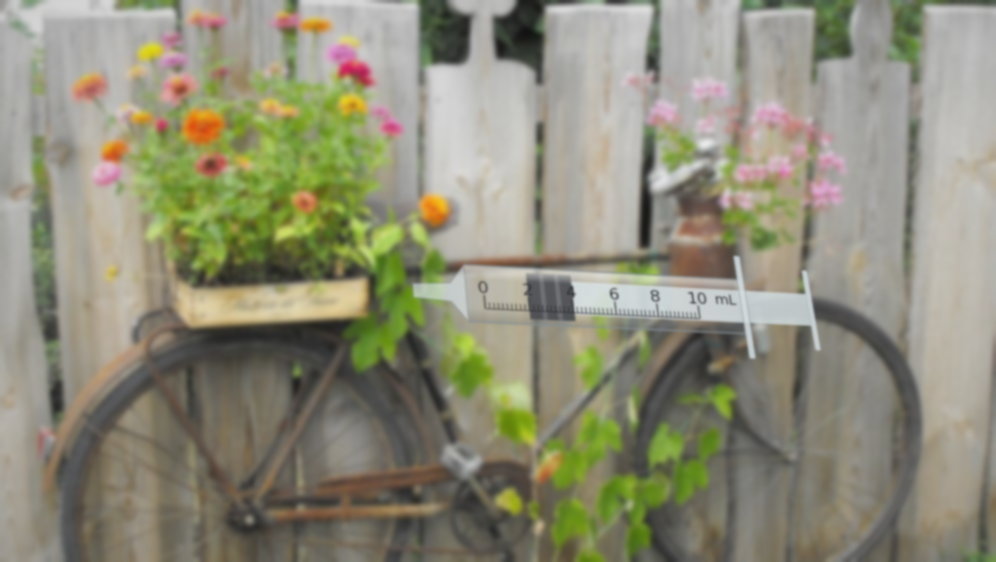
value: {"value": 2, "unit": "mL"}
